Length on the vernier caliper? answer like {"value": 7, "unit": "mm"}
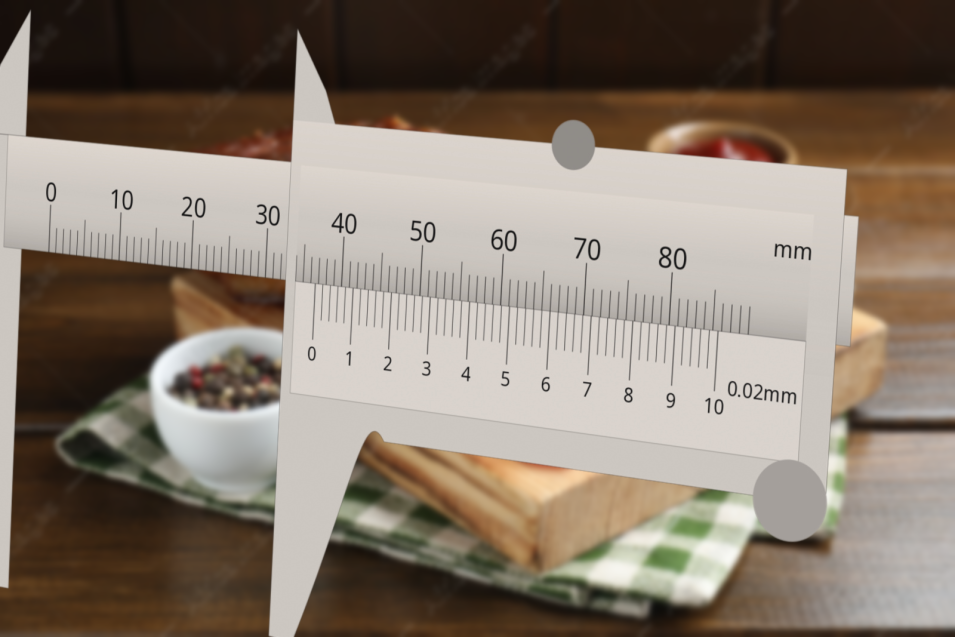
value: {"value": 36.6, "unit": "mm"}
